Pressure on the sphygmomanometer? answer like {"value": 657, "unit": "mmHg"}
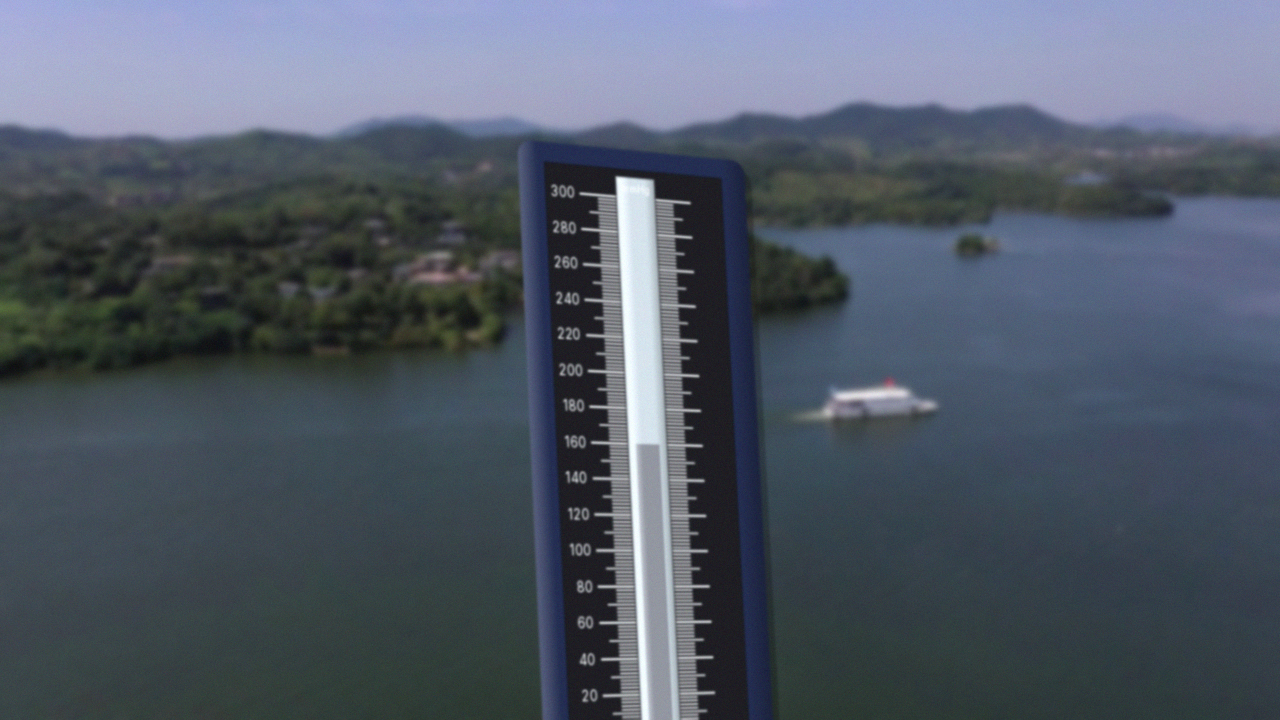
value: {"value": 160, "unit": "mmHg"}
